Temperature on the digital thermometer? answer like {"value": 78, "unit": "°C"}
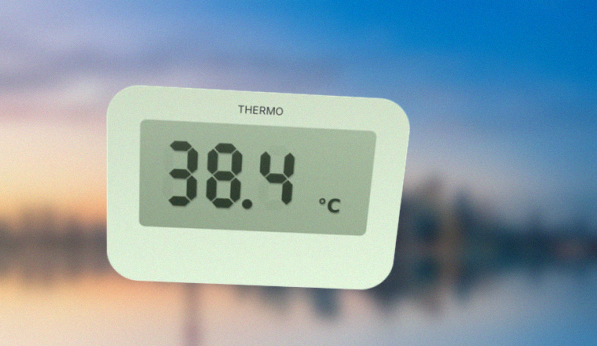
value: {"value": 38.4, "unit": "°C"}
